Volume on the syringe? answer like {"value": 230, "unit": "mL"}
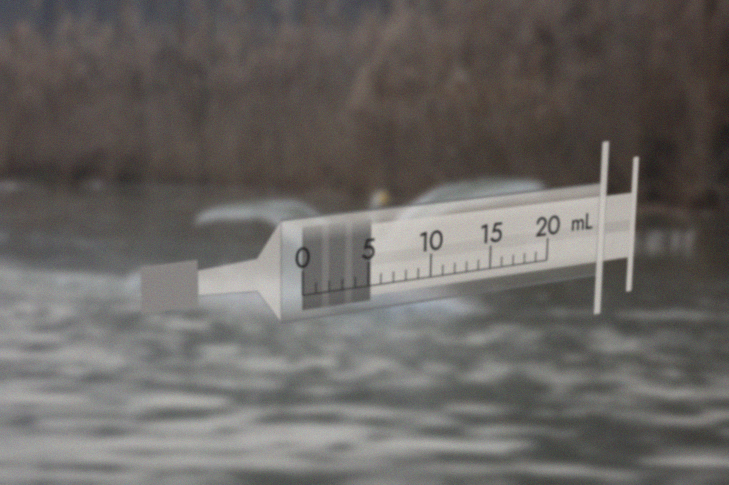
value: {"value": 0, "unit": "mL"}
